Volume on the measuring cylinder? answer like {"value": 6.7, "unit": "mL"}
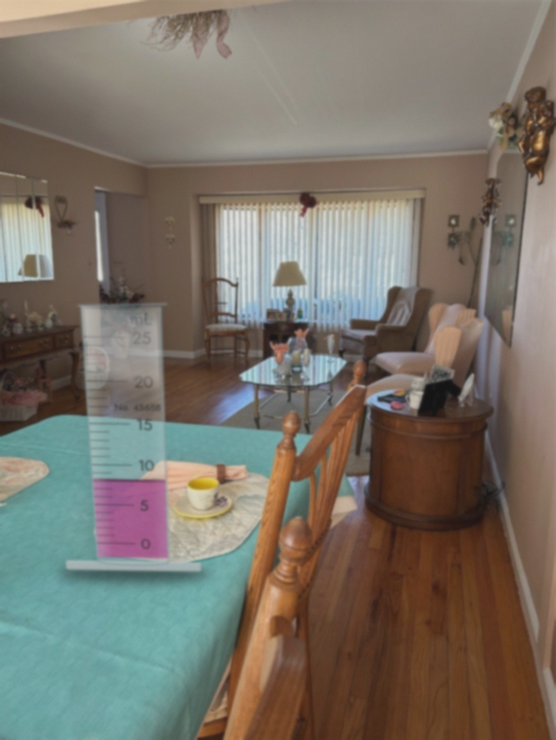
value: {"value": 8, "unit": "mL"}
